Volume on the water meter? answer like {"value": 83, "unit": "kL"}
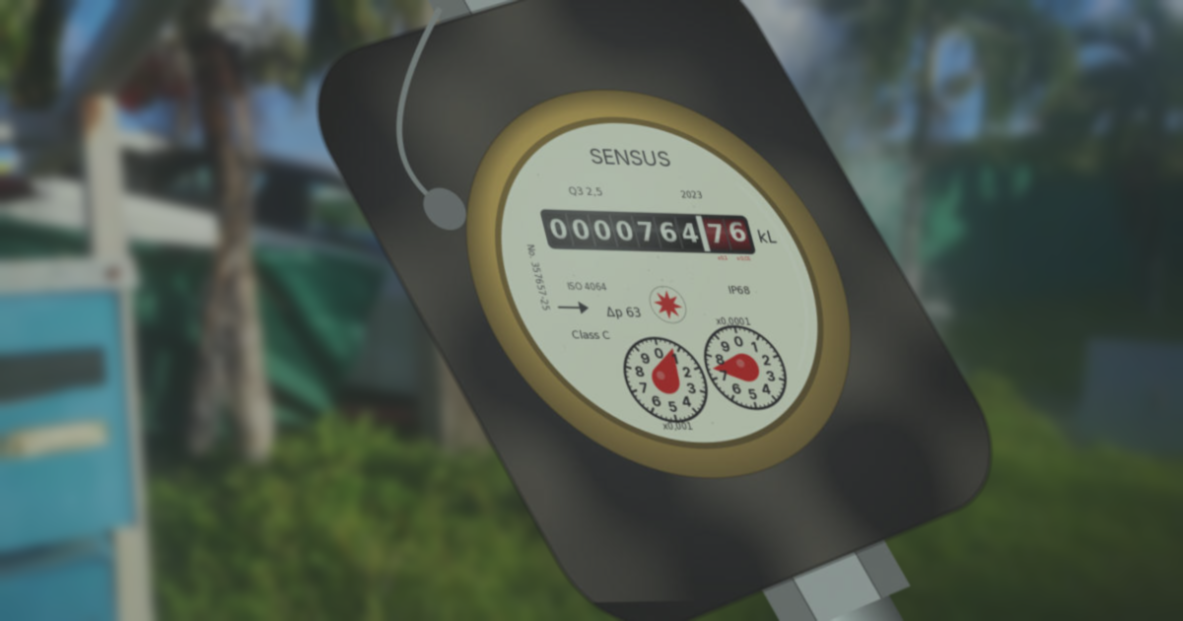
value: {"value": 764.7607, "unit": "kL"}
